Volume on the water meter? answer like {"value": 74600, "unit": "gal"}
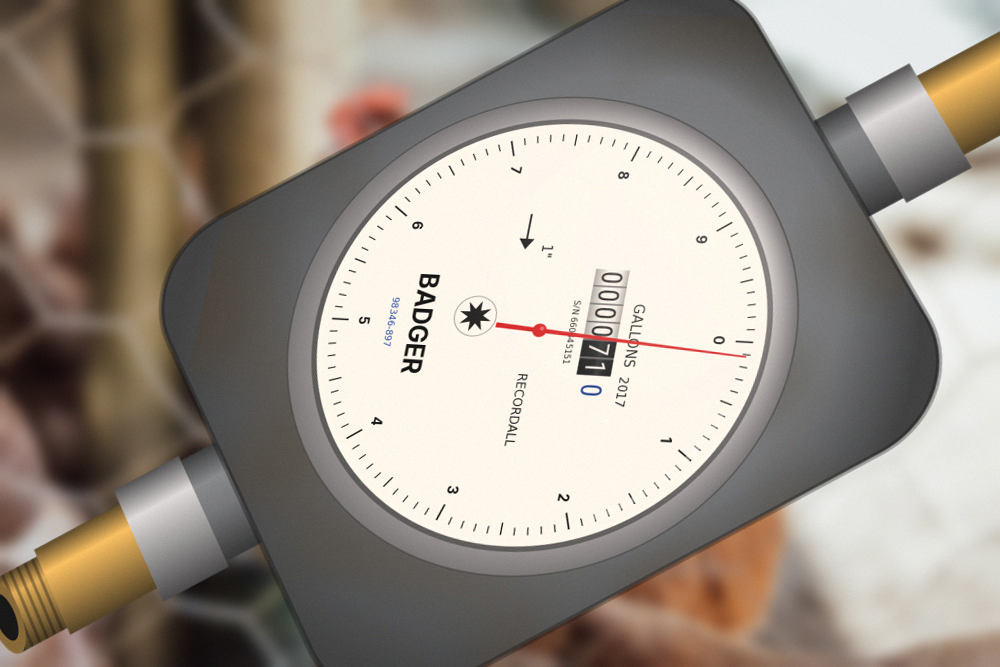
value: {"value": 710.1, "unit": "gal"}
